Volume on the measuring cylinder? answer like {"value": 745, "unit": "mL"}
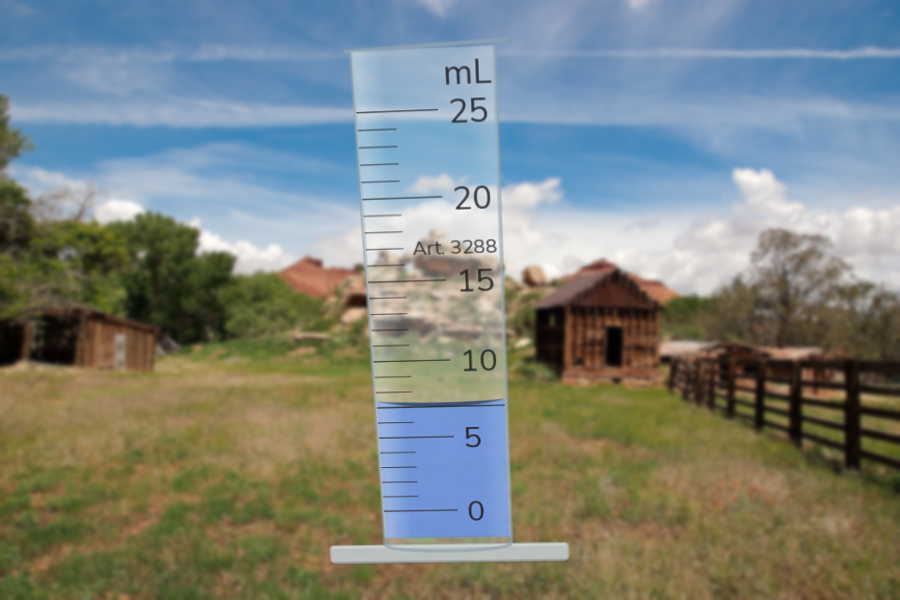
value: {"value": 7, "unit": "mL"}
